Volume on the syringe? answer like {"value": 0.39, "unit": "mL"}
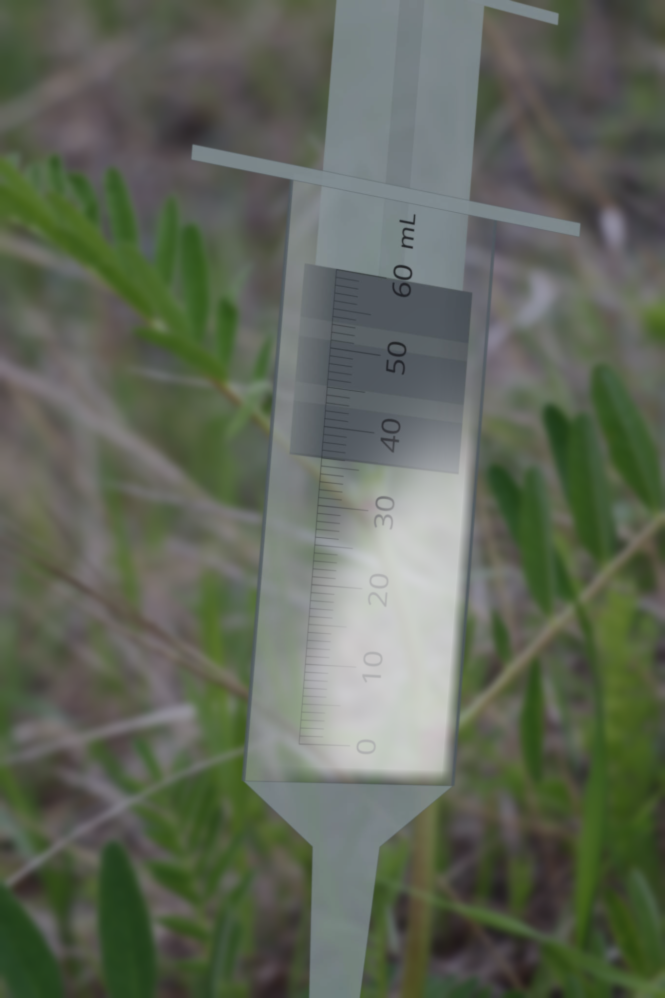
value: {"value": 36, "unit": "mL"}
